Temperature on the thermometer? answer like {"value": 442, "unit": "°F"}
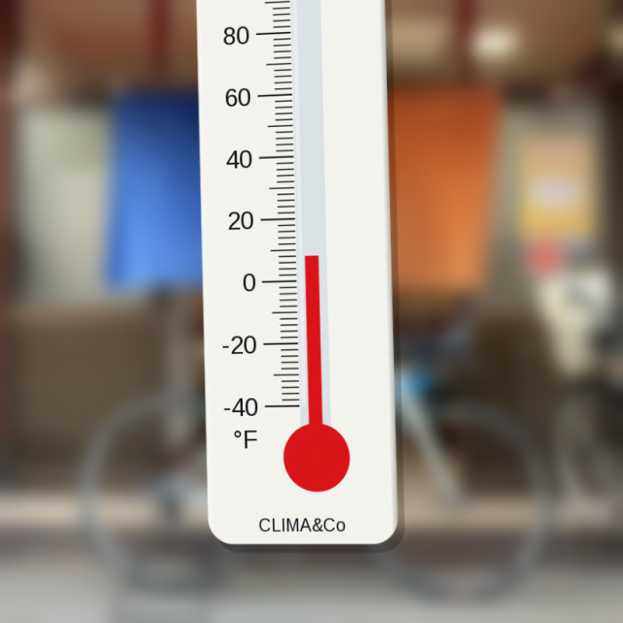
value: {"value": 8, "unit": "°F"}
